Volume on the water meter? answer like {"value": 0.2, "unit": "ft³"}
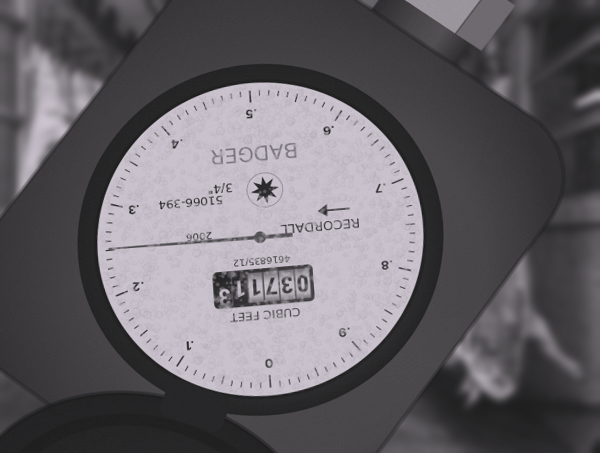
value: {"value": 37113.25, "unit": "ft³"}
